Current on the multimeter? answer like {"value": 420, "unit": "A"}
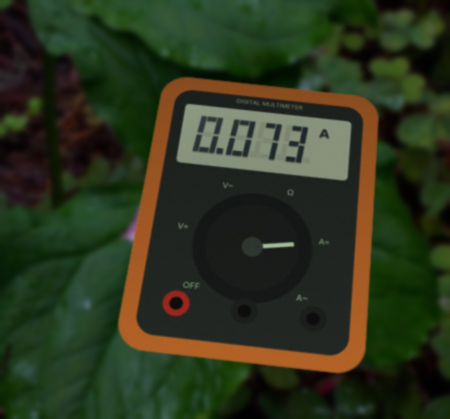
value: {"value": 0.073, "unit": "A"}
